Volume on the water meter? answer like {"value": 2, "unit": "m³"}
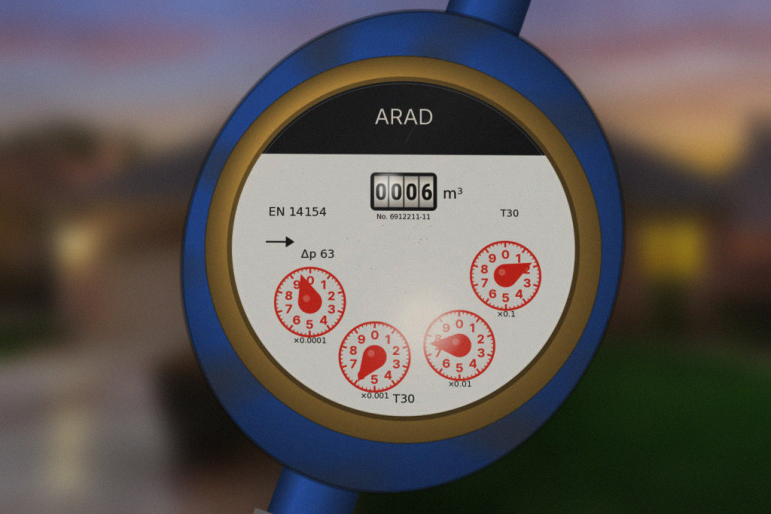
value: {"value": 6.1759, "unit": "m³"}
